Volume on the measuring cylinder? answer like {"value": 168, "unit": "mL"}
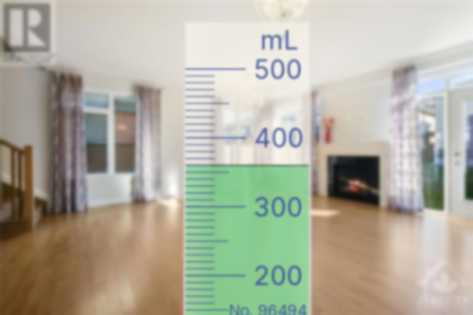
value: {"value": 360, "unit": "mL"}
